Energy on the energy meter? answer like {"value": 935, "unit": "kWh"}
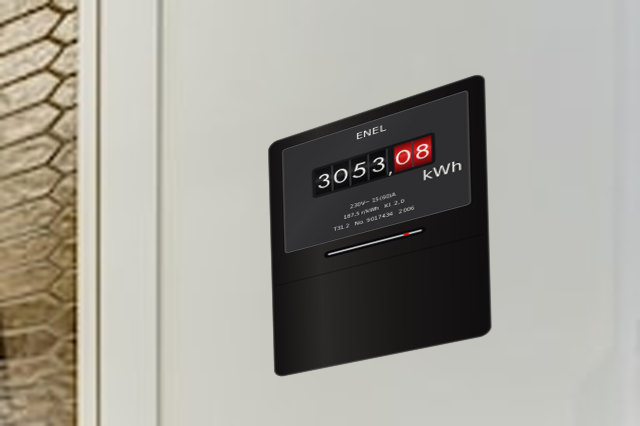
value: {"value": 3053.08, "unit": "kWh"}
